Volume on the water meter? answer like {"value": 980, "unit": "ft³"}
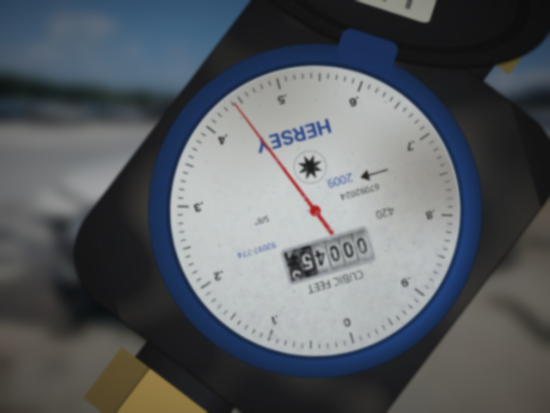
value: {"value": 453.44, "unit": "ft³"}
